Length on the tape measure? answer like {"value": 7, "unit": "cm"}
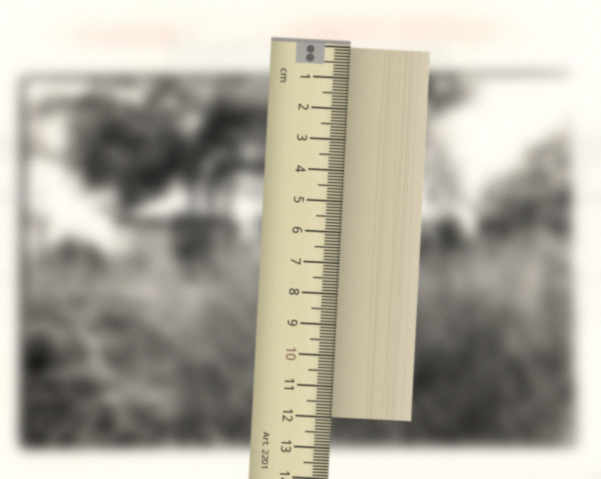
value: {"value": 12, "unit": "cm"}
